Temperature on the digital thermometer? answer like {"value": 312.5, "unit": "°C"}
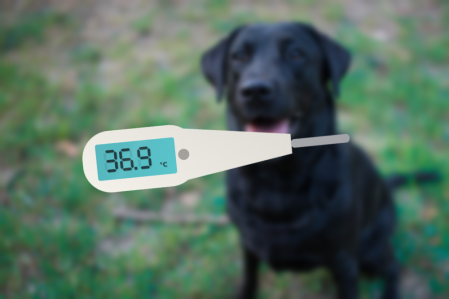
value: {"value": 36.9, "unit": "°C"}
